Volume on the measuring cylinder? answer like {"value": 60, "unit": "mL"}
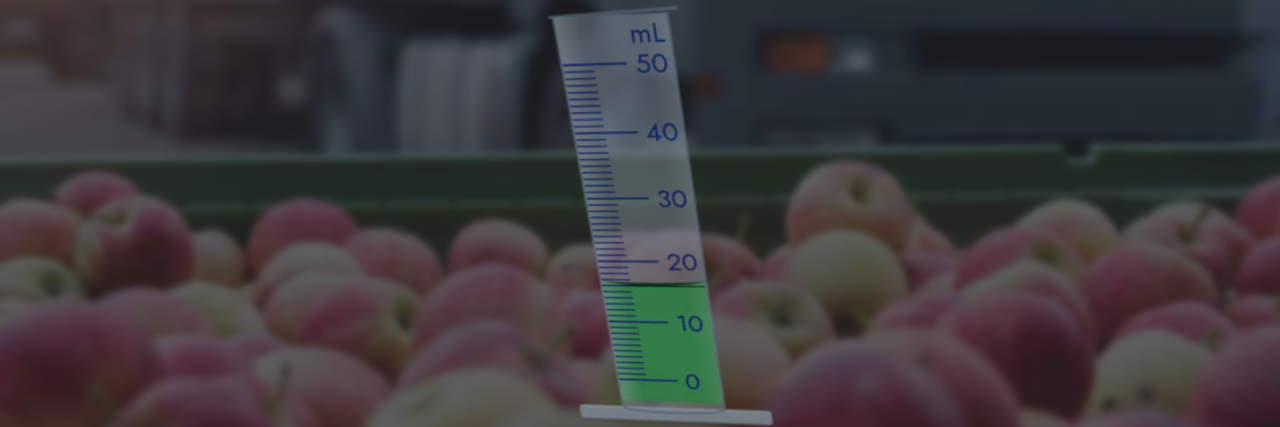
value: {"value": 16, "unit": "mL"}
